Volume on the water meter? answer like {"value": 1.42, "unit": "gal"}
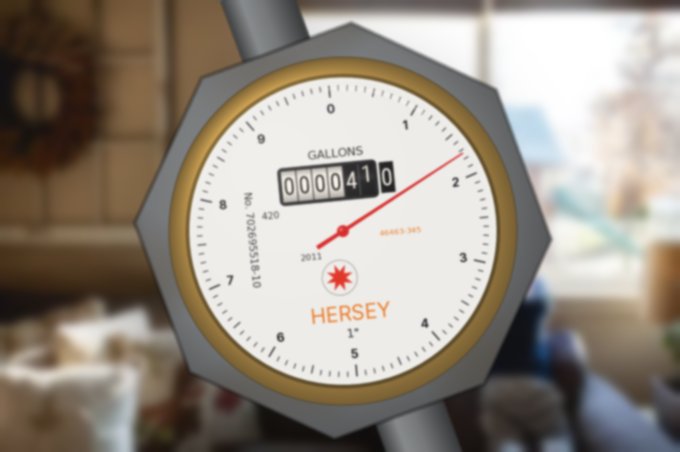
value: {"value": 411.7, "unit": "gal"}
